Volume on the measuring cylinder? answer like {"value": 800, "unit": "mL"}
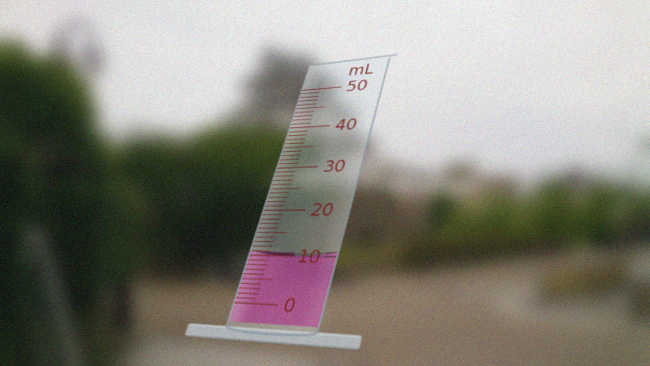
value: {"value": 10, "unit": "mL"}
